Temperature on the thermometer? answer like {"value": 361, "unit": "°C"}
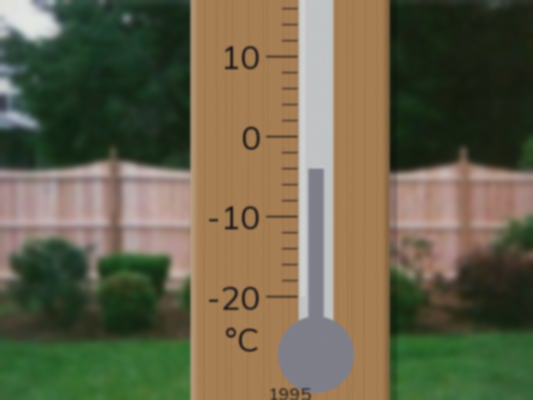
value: {"value": -4, "unit": "°C"}
